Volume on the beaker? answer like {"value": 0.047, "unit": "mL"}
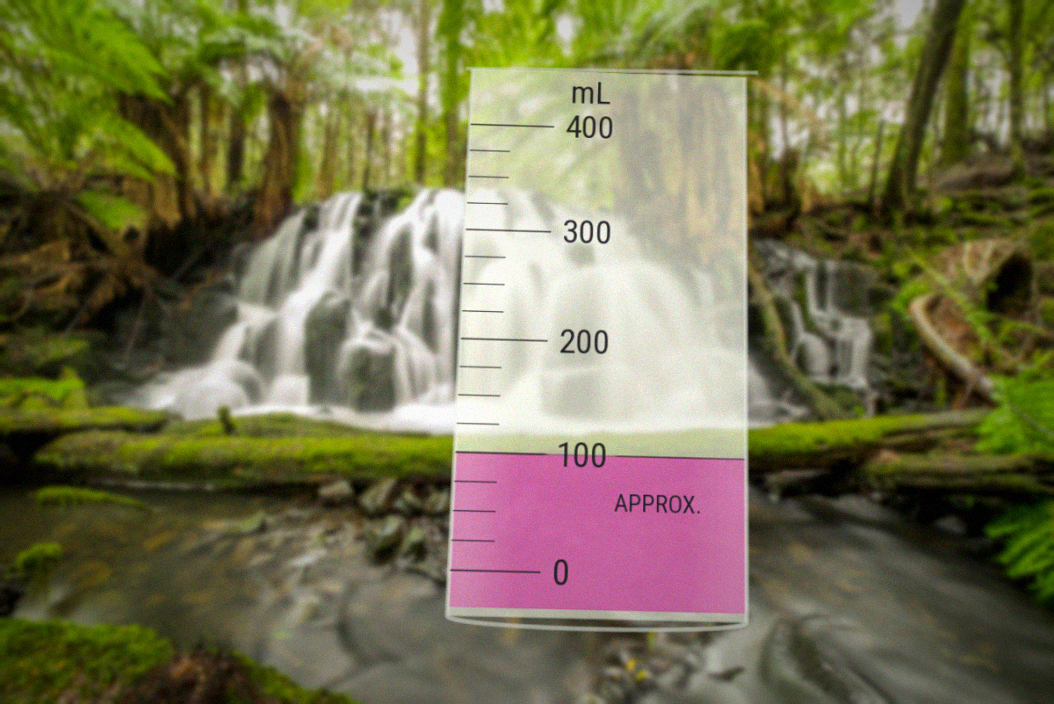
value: {"value": 100, "unit": "mL"}
